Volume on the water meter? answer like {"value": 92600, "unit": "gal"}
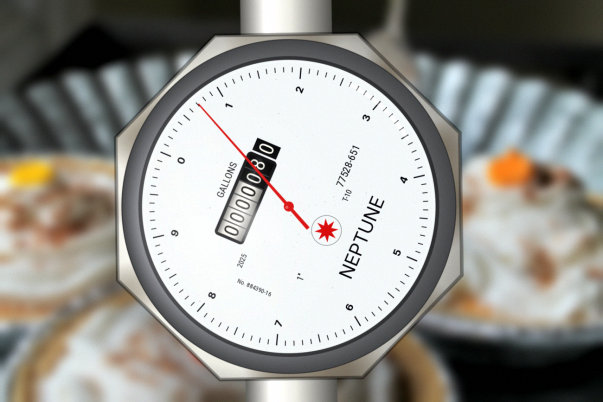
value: {"value": 80.7, "unit": "gal"}
